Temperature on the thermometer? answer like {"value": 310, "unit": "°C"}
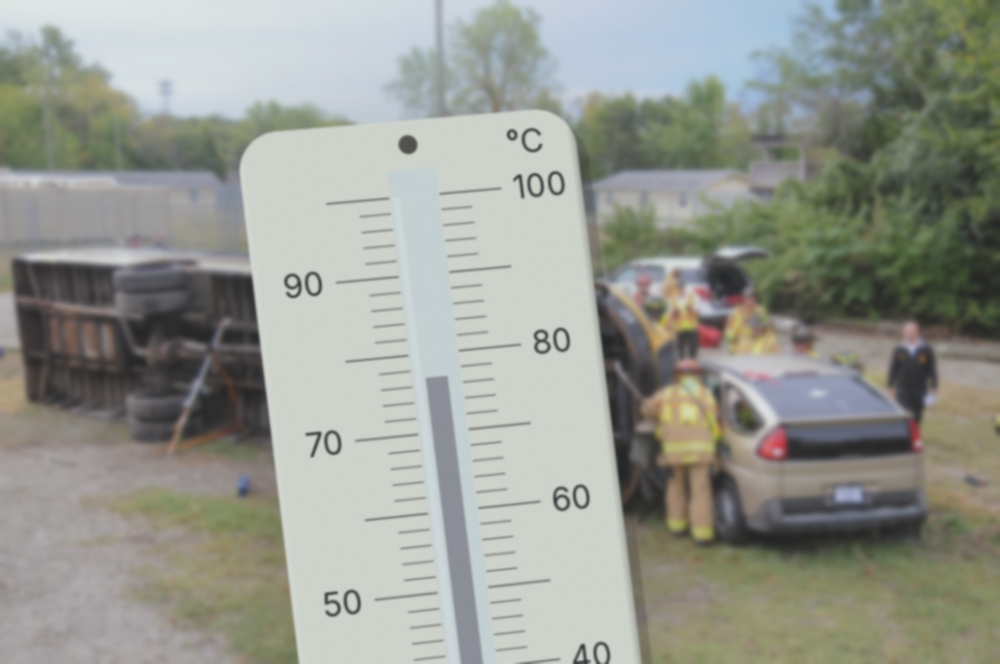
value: {"value": 77, "unit": "°C"}
